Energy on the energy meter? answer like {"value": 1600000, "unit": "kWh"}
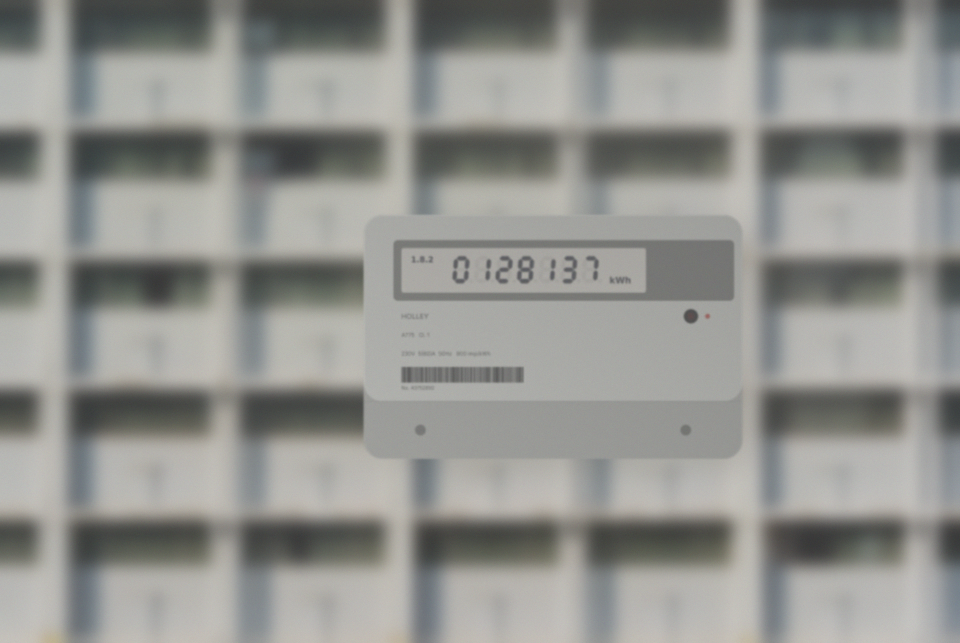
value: {"value": 128137, "unit": "kWh"}
